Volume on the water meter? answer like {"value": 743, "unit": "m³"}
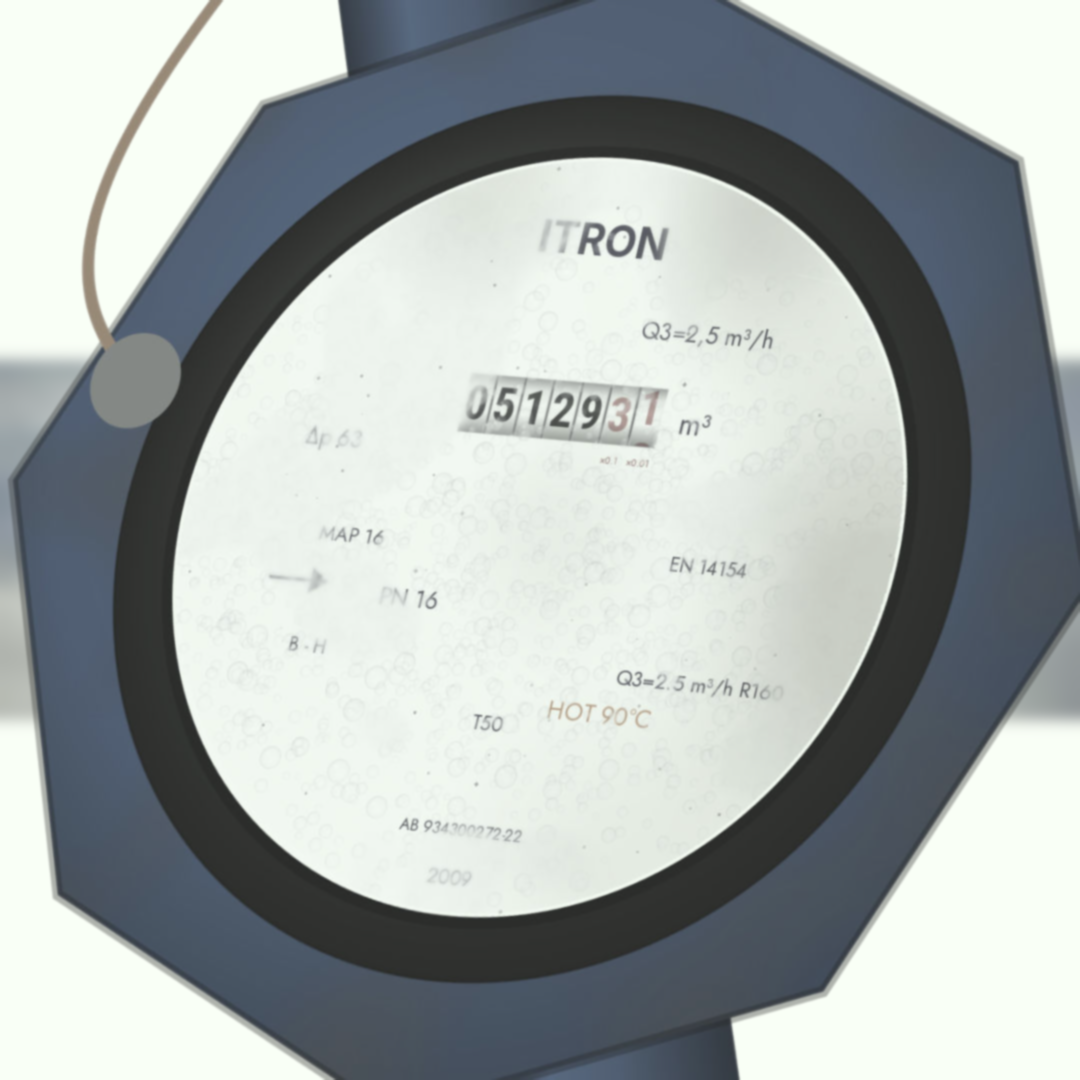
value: {"value": 5129.31, "unit": "m³"}
